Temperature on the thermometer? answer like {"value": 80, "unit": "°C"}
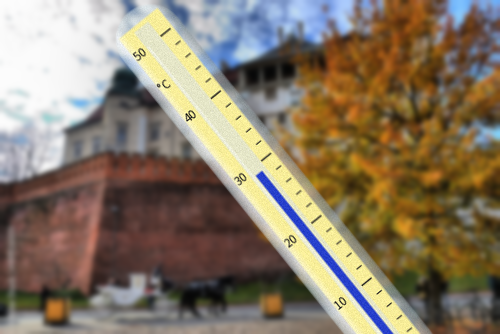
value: {"value": 29, "unit": "°C"}
